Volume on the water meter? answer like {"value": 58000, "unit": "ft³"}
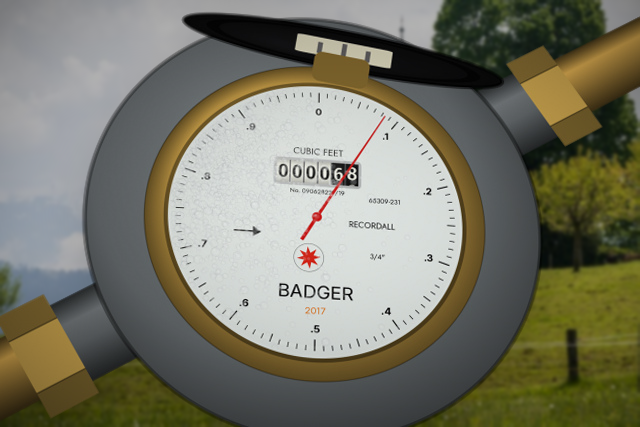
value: {"value": 68.08, "unit": "ft³"}
